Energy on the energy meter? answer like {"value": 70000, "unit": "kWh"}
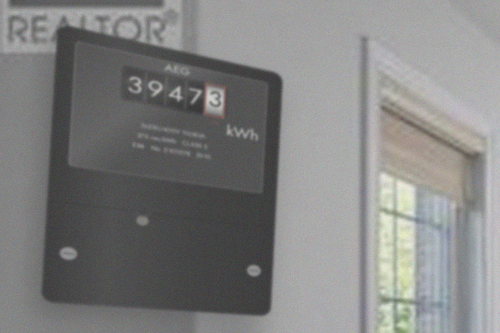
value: {"value": 3947.3, "unit": "kWh"}
